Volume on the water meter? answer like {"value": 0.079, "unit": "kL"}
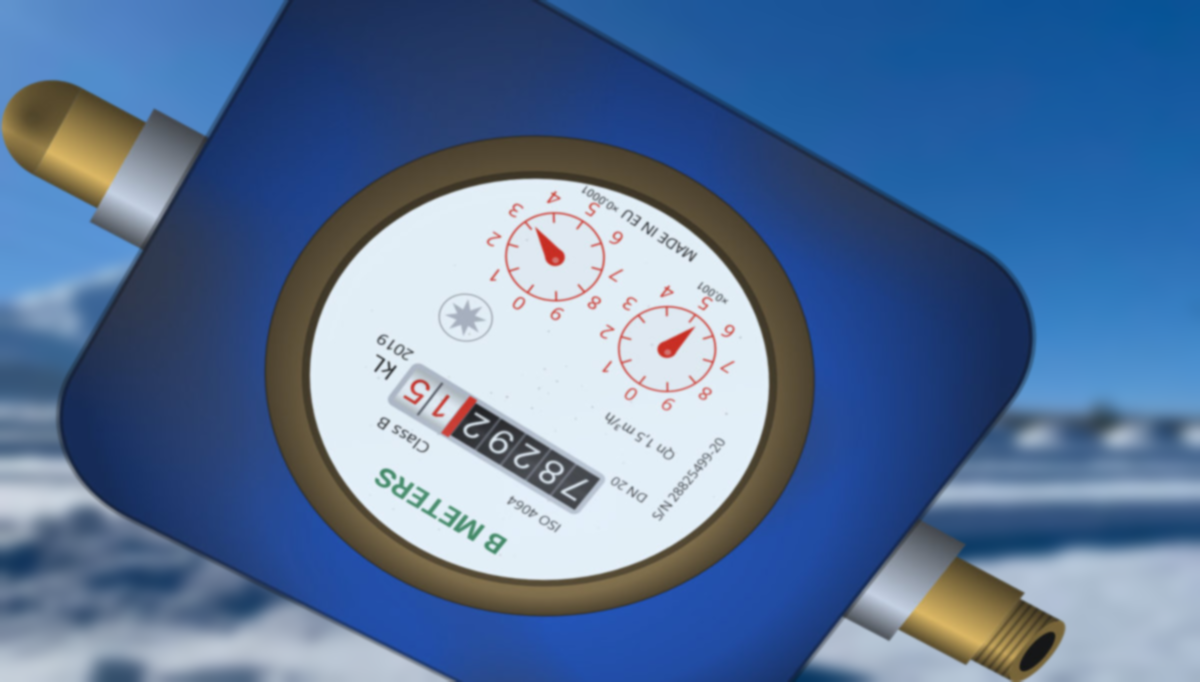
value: {"value": 78292.1553, "unit": "kL"}
